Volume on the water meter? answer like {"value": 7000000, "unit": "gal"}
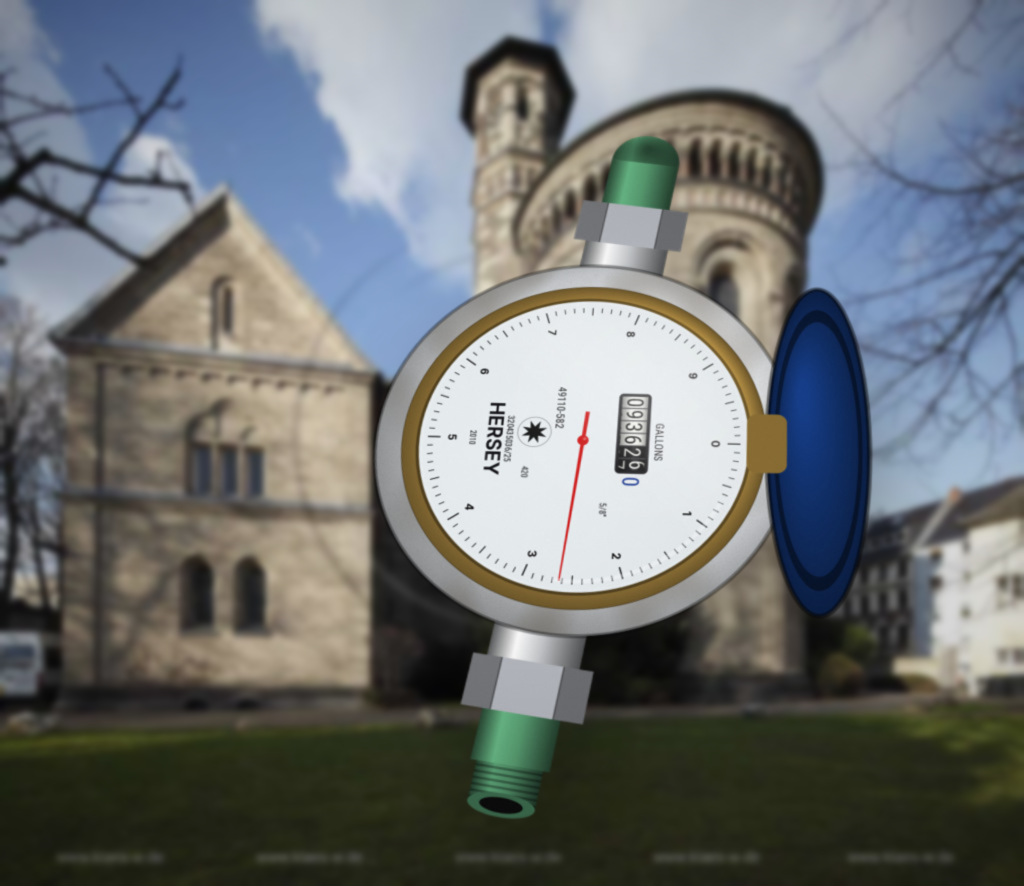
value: {"value": 936262.6, "unit": "gal"}
